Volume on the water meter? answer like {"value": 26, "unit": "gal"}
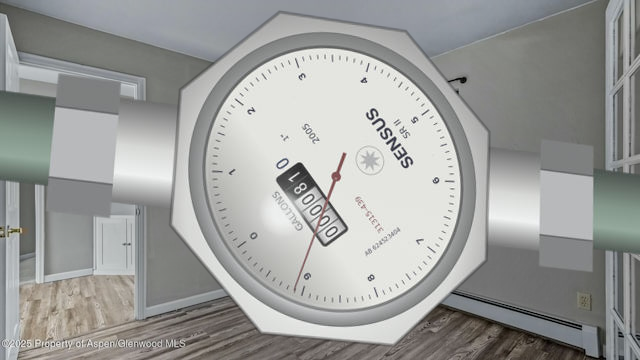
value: {"value": 809.1, "unit": "gal"}
